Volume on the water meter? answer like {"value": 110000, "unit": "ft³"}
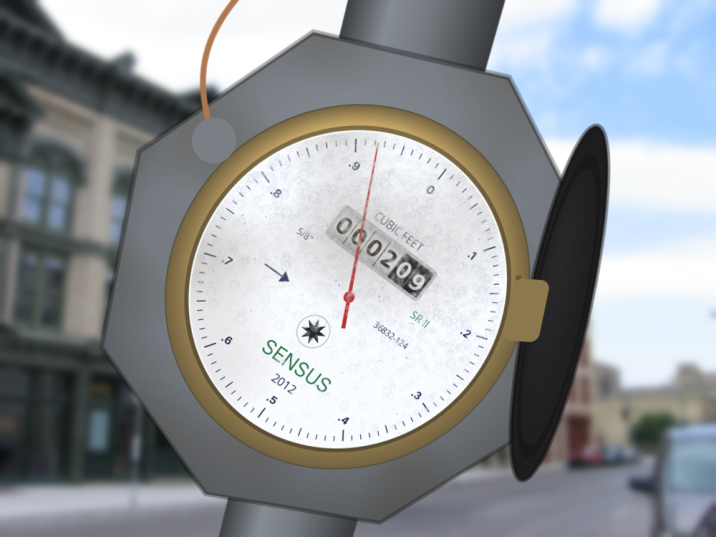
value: {"value": 208.92, "unit": "ft³"}
